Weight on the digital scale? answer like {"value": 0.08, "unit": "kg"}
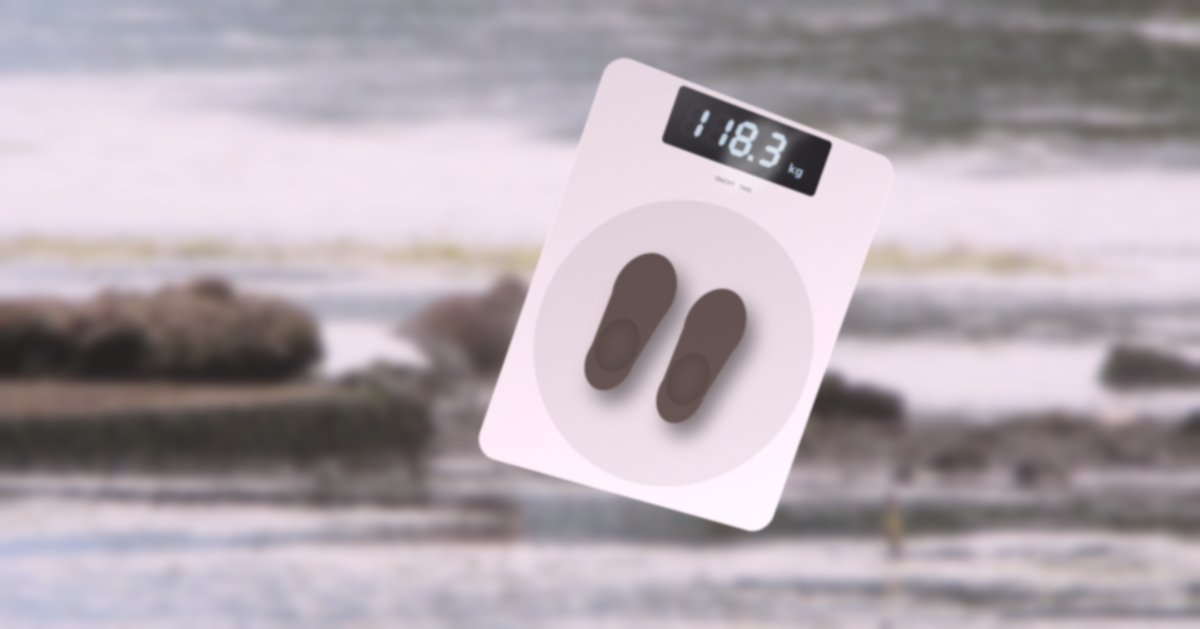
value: {"value": 118.3, "unit": "kg"}
